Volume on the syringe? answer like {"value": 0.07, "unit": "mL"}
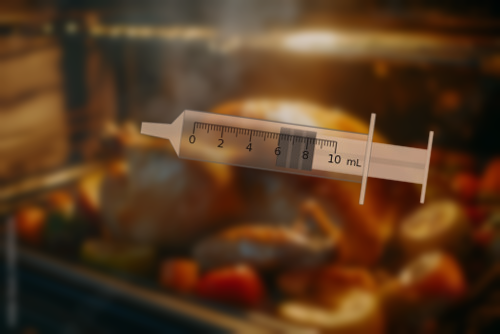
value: {"value": 6, "unit": "mL"}
